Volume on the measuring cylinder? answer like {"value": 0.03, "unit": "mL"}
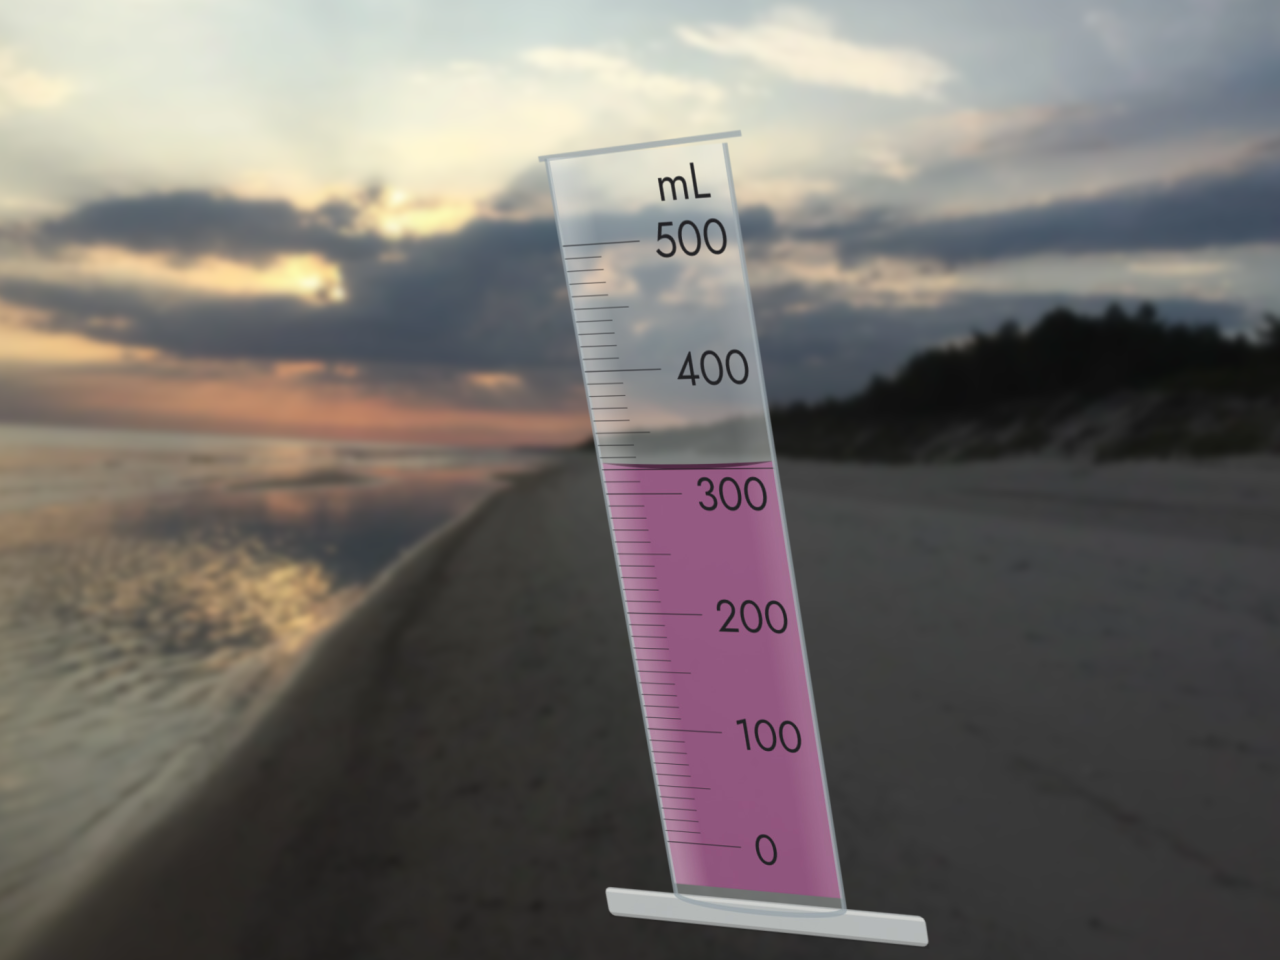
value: {"value": 320, "unit": "mL"}
